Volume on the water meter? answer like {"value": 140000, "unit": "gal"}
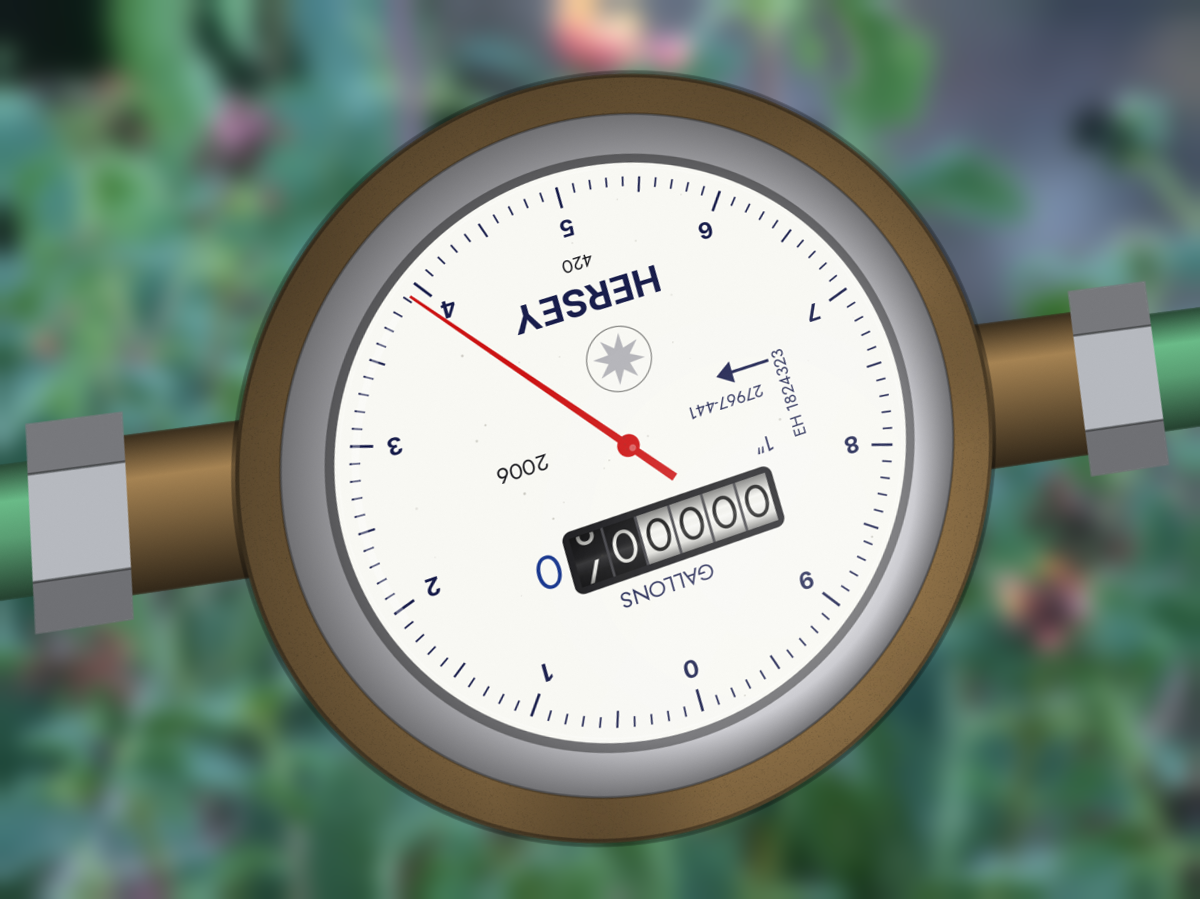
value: {"value": 73.9, "unit": "gal"}
